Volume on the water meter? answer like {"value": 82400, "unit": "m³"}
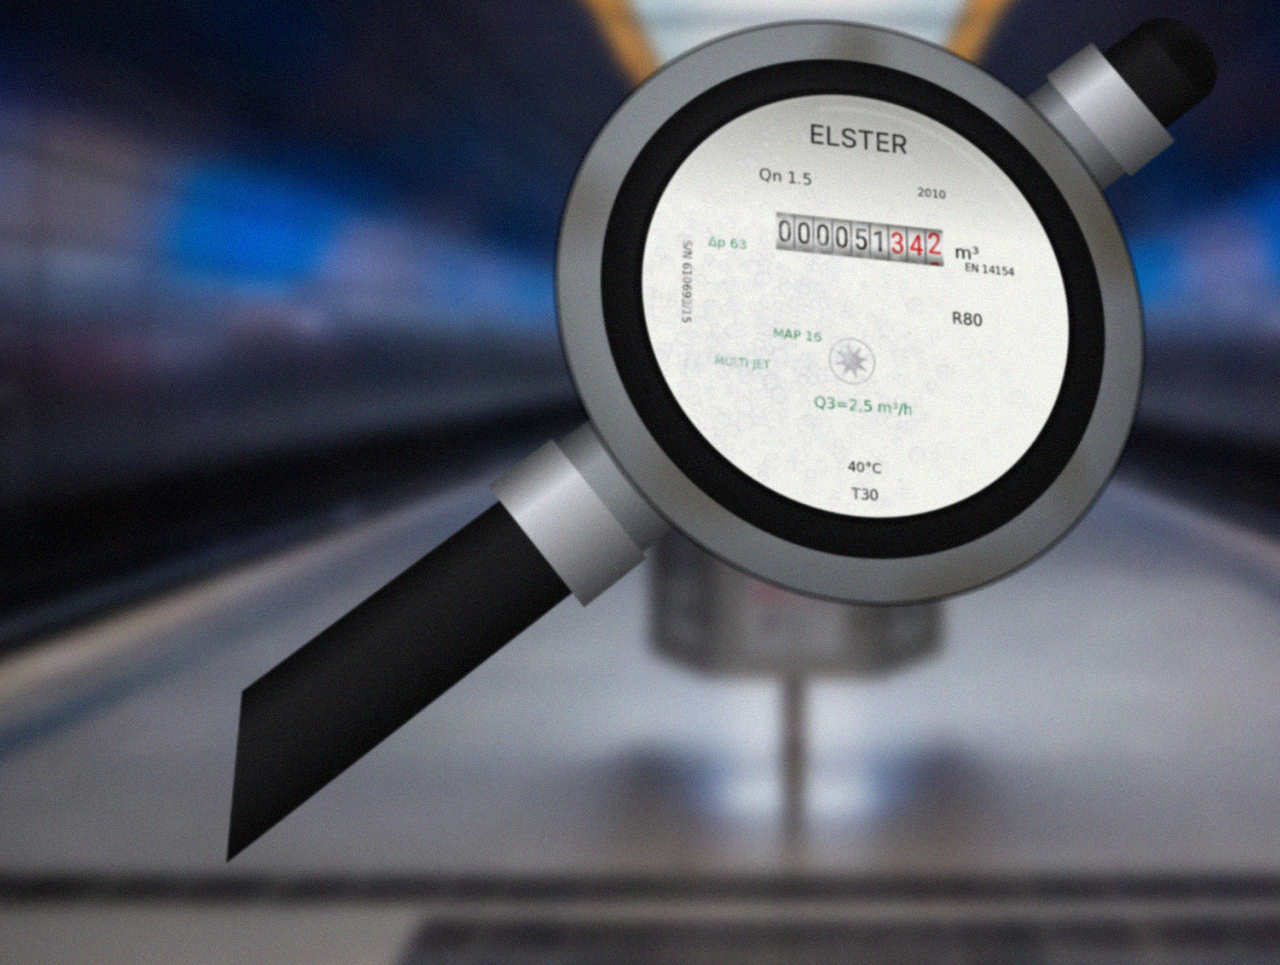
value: {"value": 51.342, "unit": "m³"}
